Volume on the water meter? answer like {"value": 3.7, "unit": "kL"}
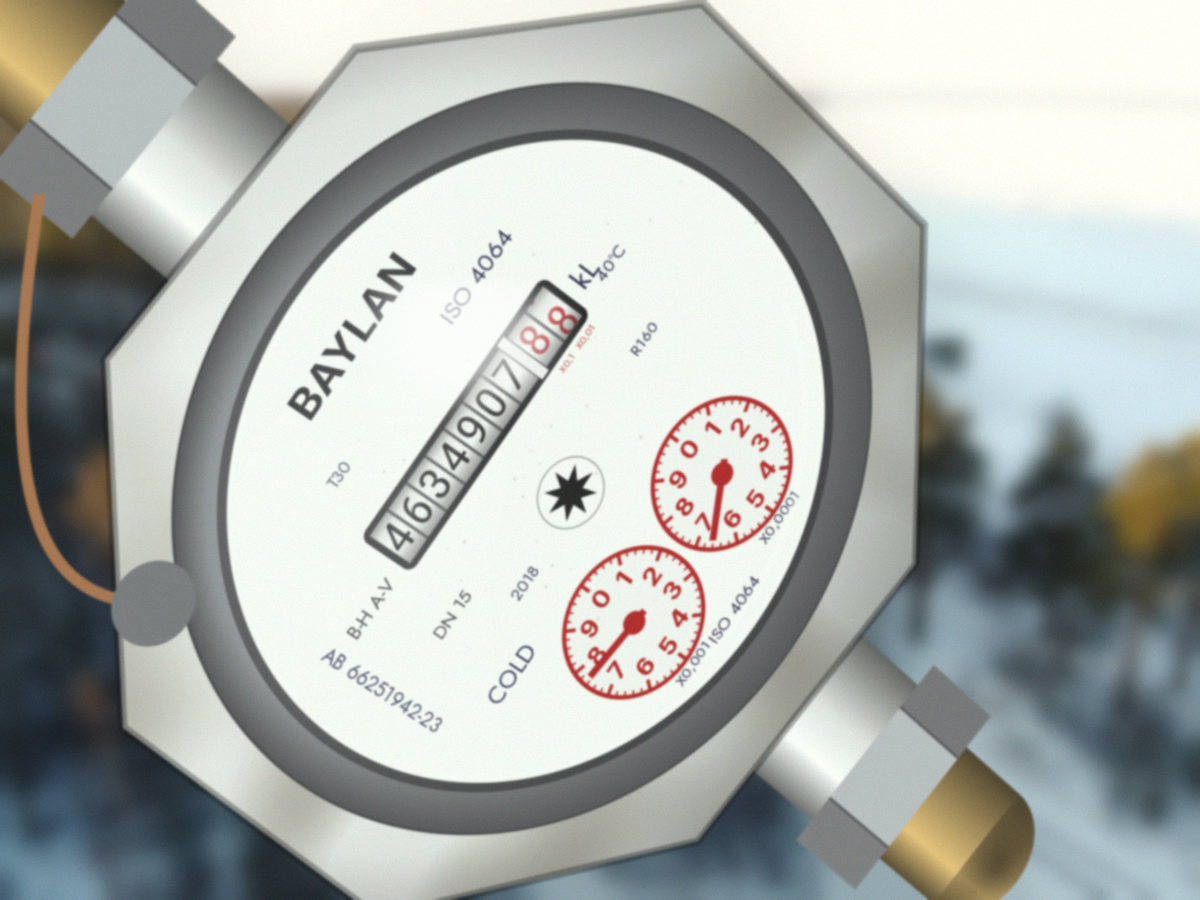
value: {"value": 4634907.8776, "unit": "kL"}
